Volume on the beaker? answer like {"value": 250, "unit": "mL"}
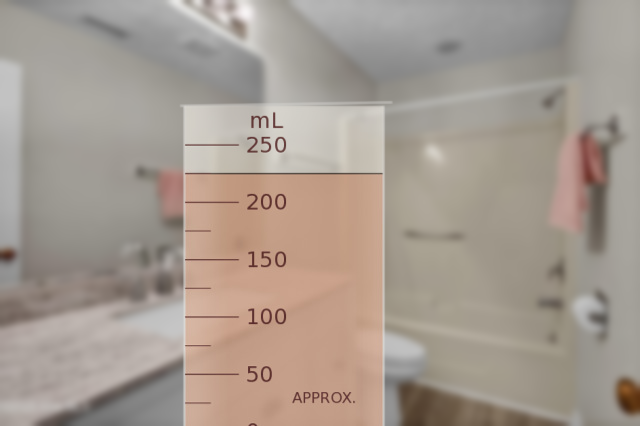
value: {"value": 225, "unit": "mL"}
